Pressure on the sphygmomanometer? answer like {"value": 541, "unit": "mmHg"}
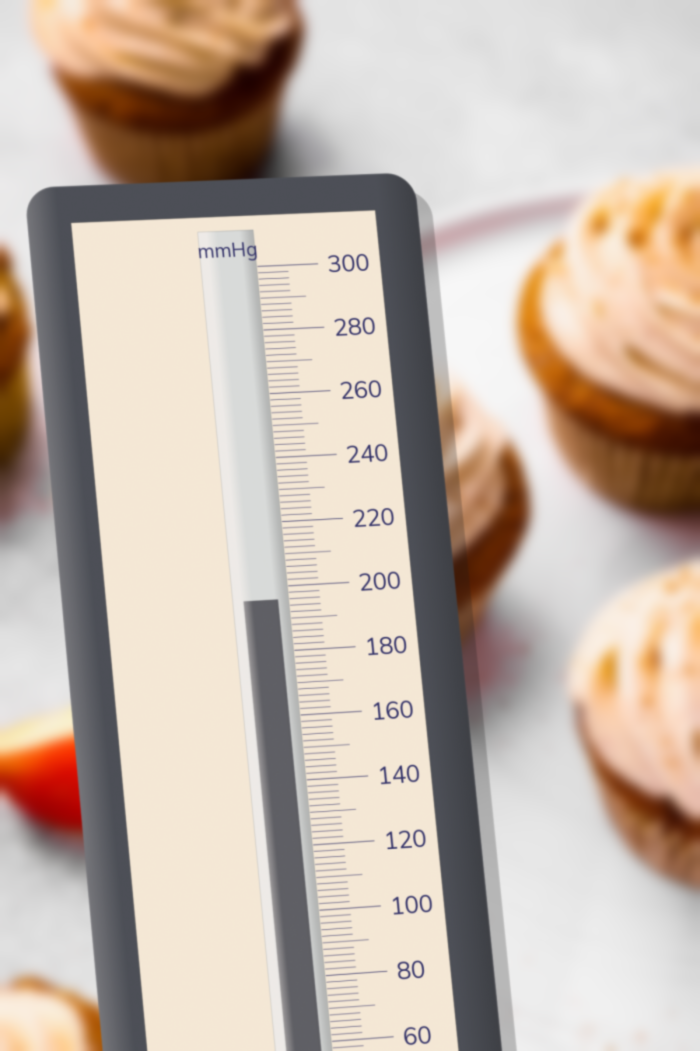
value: {"value": 196, "unit": "mmHg"}
